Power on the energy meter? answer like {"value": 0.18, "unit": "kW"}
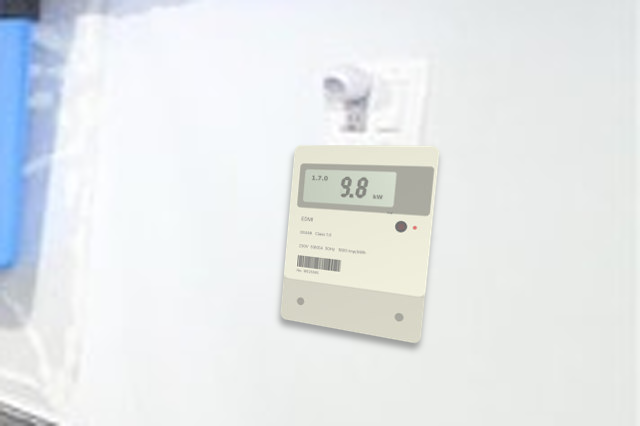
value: {"value": 9.8, "unit": "kW"}
